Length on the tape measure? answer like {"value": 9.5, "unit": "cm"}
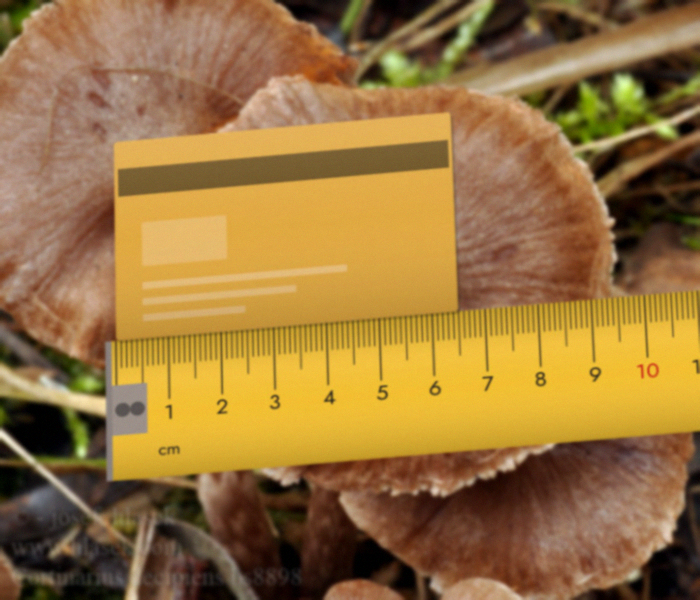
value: {"value": 6.5, "unit": "cm"}
